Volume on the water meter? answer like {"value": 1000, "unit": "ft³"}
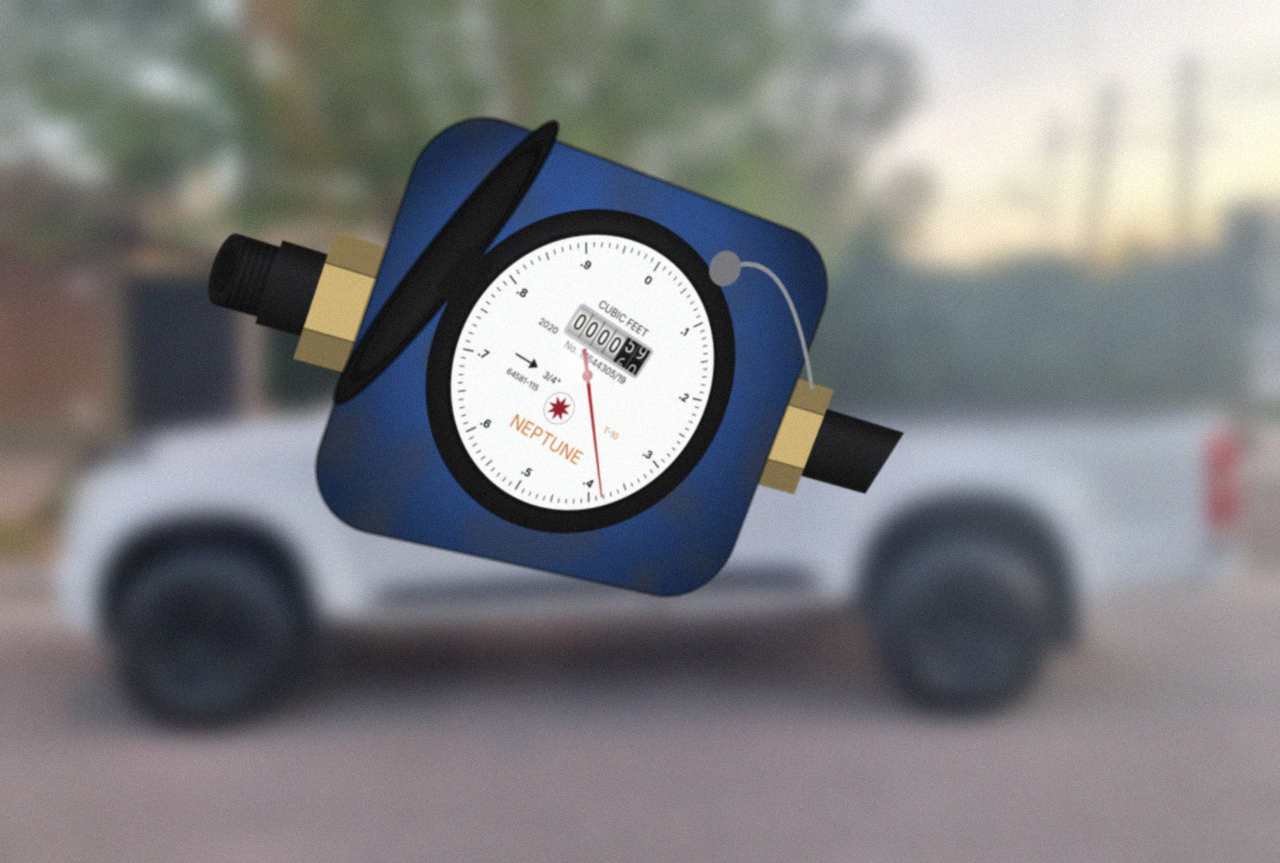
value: {"value": 59.38, "unit": "ft³"}
